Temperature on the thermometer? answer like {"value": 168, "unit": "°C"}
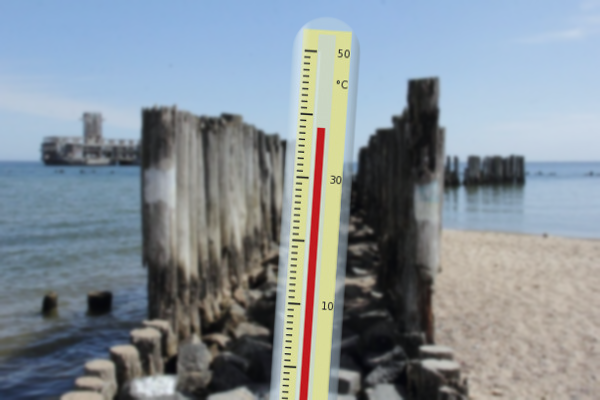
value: {"value": 38, "unit": "°C"}
